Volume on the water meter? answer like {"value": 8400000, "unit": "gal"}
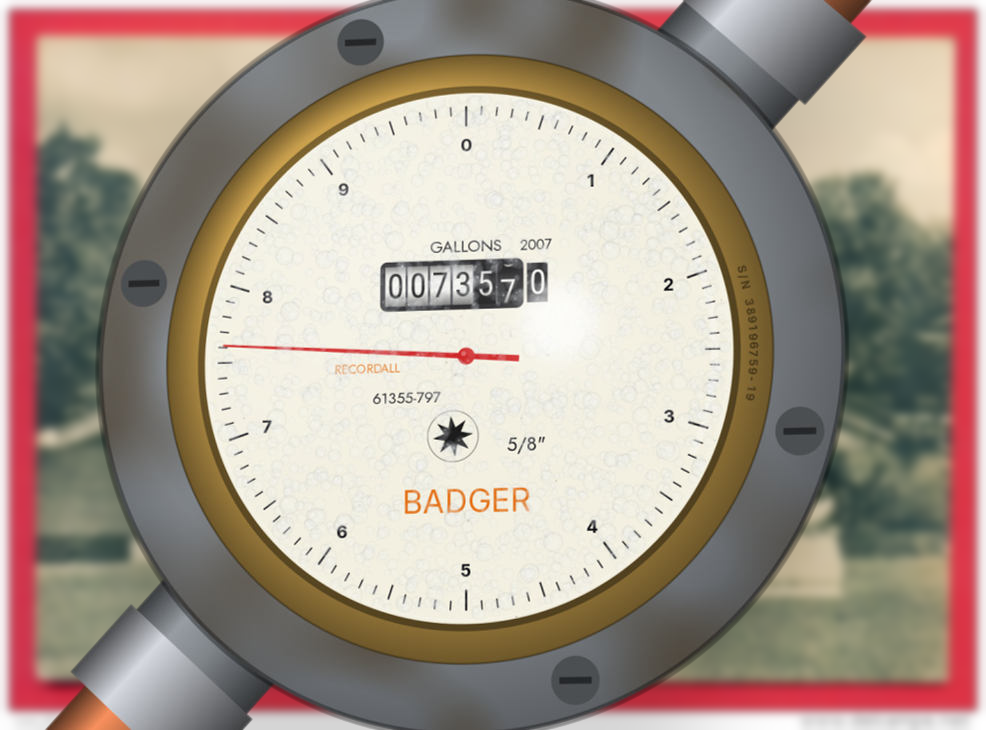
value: {"value": 73567.6, "unit": "gal"}
